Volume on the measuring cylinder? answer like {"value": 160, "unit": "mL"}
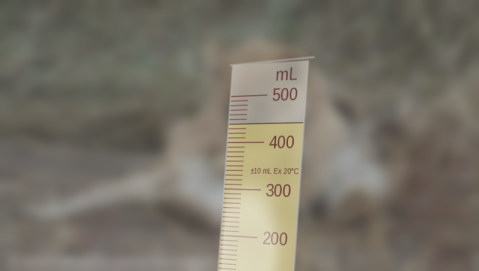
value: {"value": 440, "unit": "mL"}
